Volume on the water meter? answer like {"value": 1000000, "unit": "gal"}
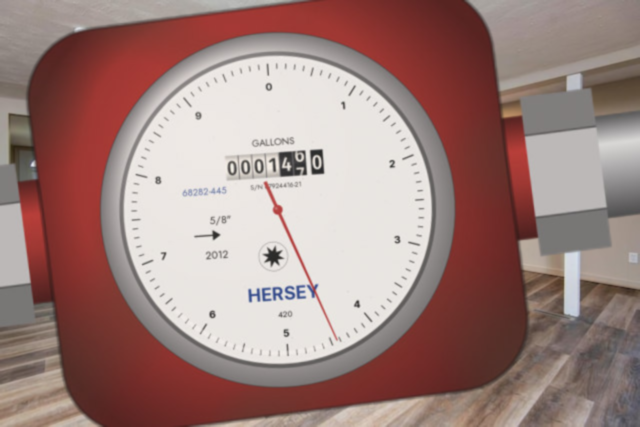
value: {"value": 1464.4, "unit": "gal"}
